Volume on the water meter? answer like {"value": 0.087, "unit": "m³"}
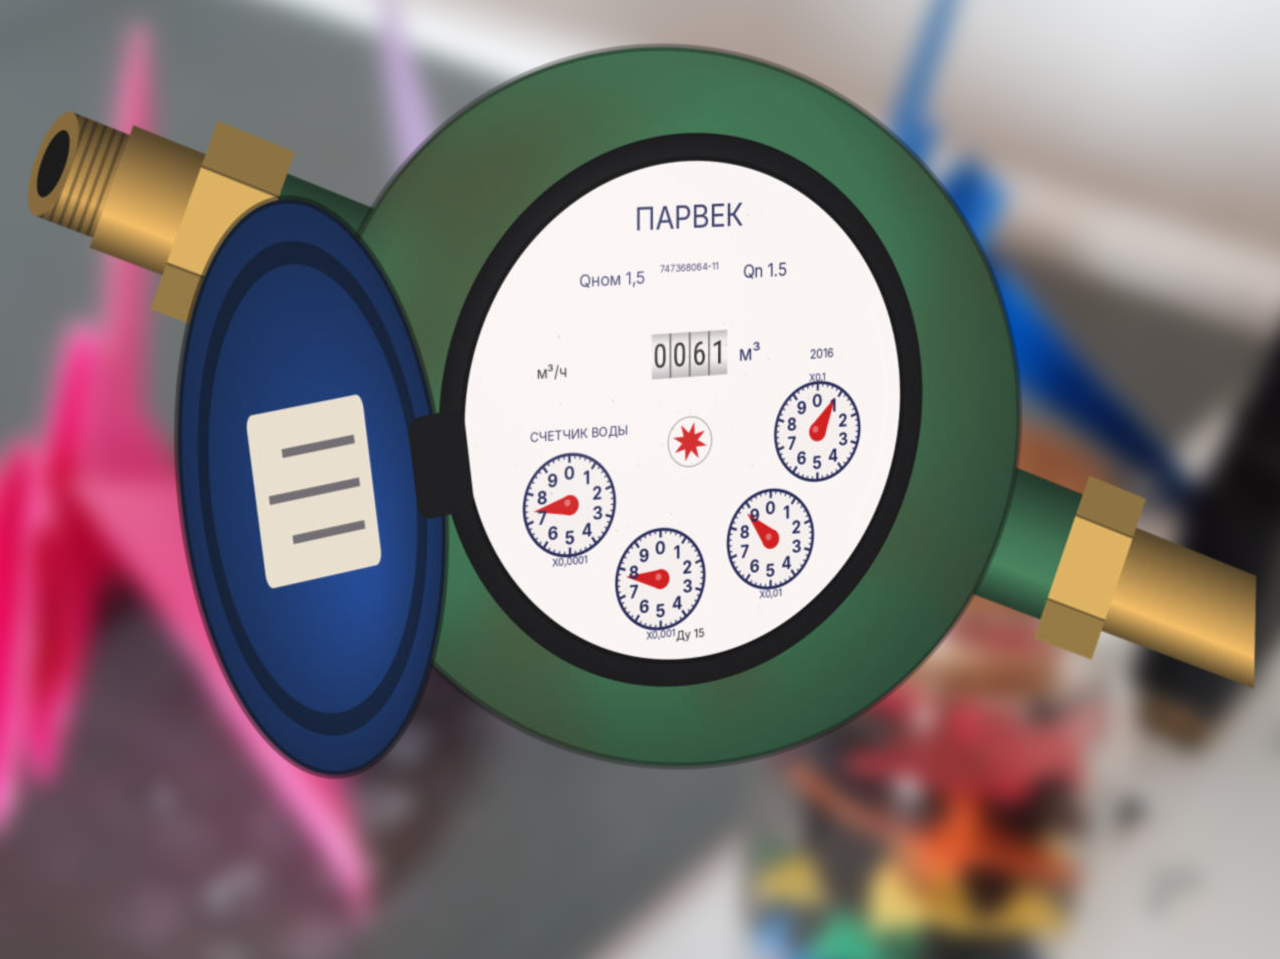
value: {"value": 61.0877, "unit": "m³"}
